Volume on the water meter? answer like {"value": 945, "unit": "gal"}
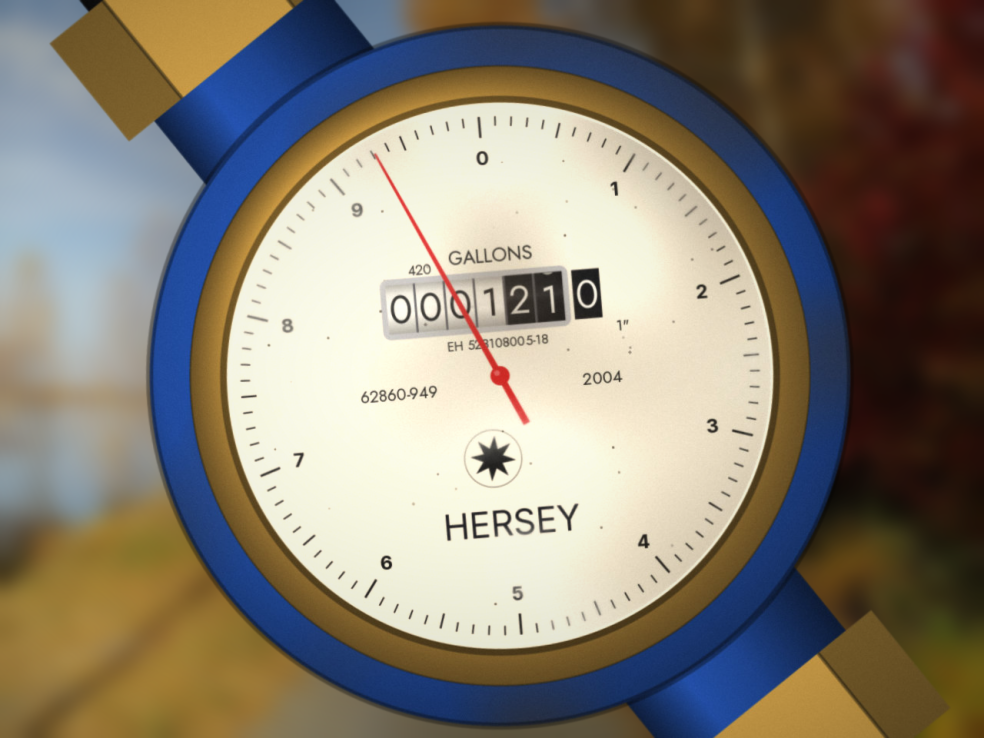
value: {"value": 1209.3, "unit": "gal"}
